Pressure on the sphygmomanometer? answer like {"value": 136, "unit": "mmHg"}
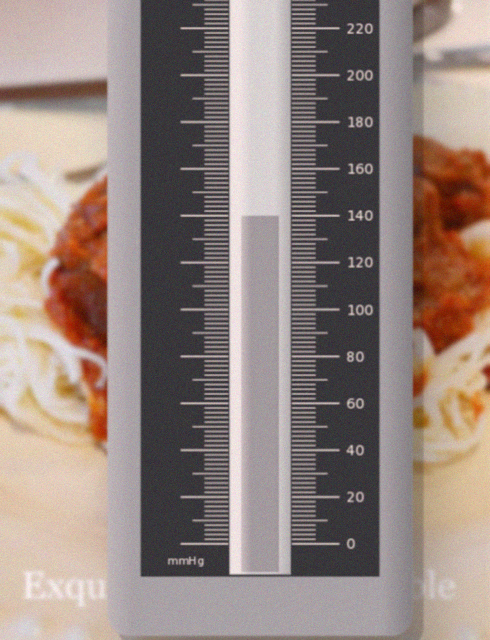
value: {"value": 140, "unit": "mmHg"}
